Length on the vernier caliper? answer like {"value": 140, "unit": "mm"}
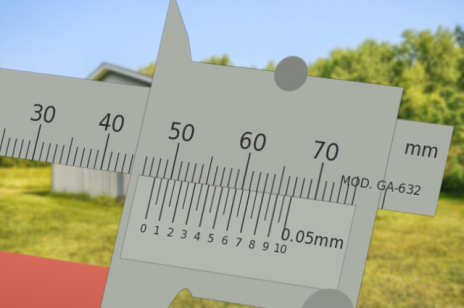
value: {"value": 47.8, "unit": "mm"}
